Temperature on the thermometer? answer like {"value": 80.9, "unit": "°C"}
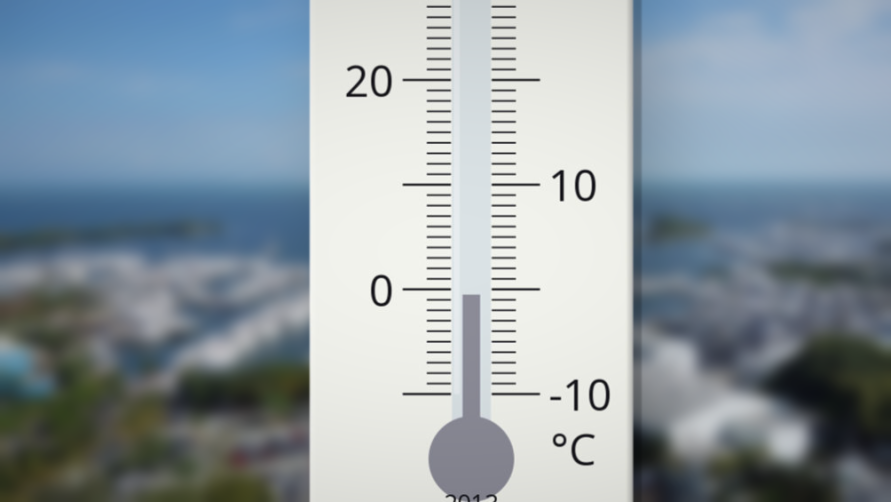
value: {"value": -0.5, "unit": "°C"}
